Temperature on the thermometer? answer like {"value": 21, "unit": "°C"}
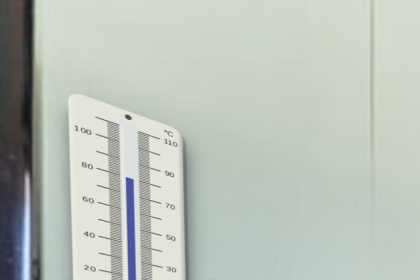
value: {"value": 80, "unit": "°C"}
